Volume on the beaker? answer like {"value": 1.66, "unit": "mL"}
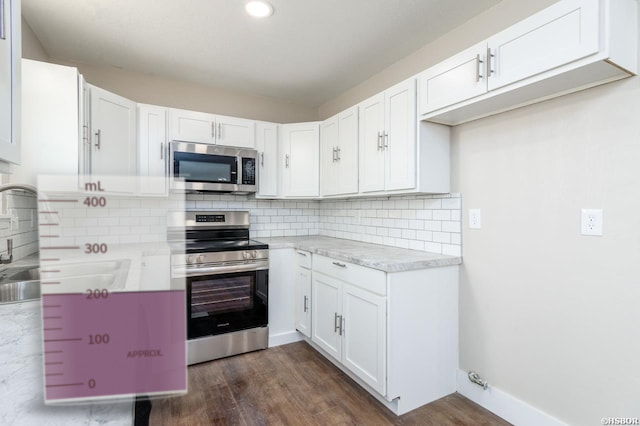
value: {"value": 200, "unit": "mL"}
